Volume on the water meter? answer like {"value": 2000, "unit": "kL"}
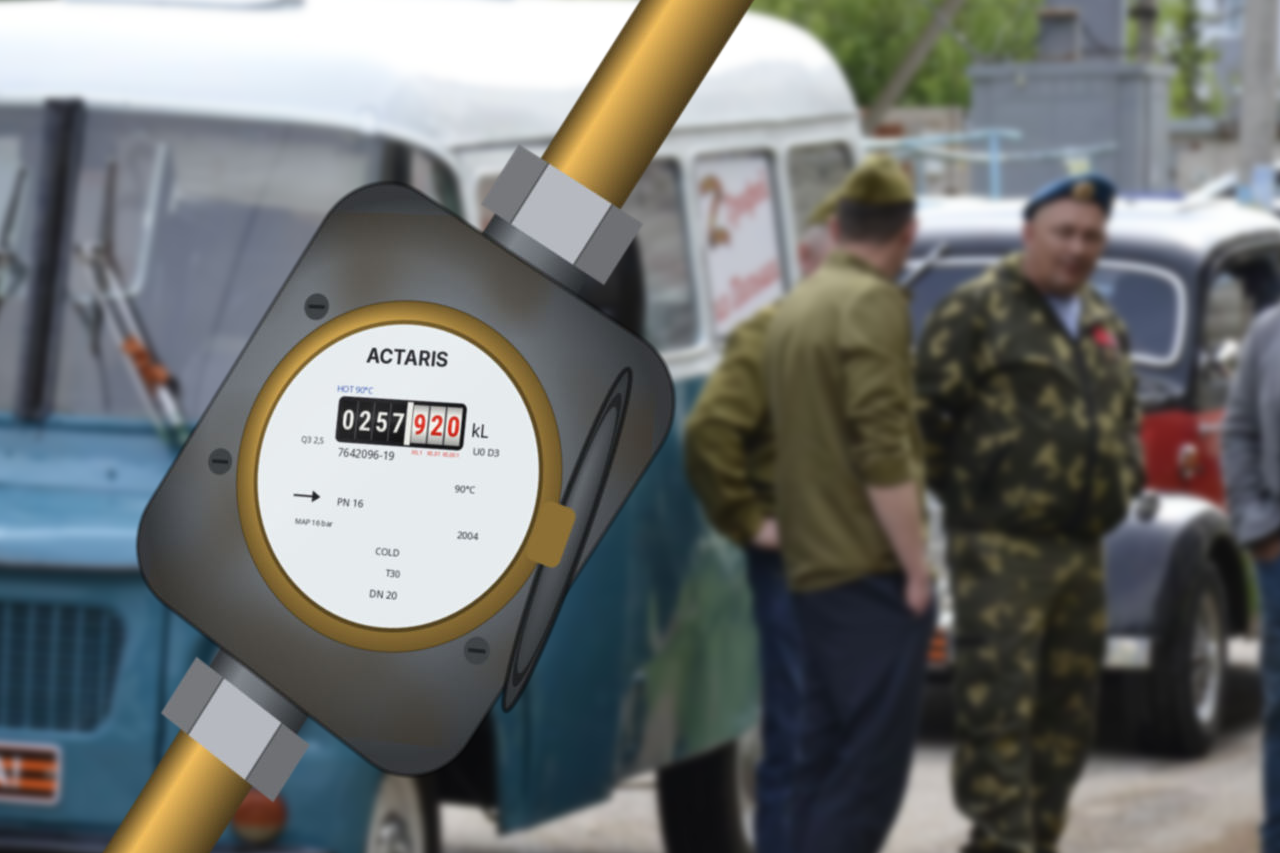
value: {"value": 257.920, "unit": "kL"}
